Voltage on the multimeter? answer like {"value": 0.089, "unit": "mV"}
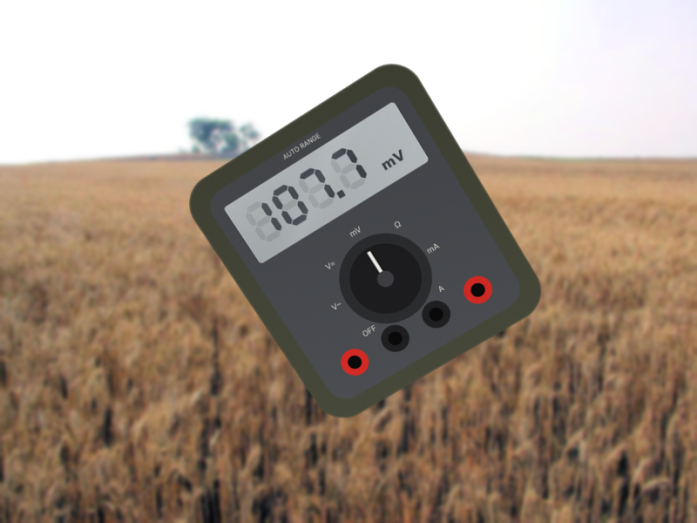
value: {"value": 107.7, "unit": "mV"}
